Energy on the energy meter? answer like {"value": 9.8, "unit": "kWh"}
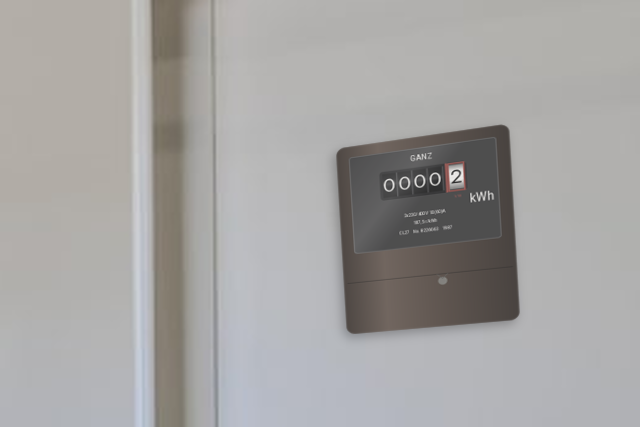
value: {"value": 0.2, "unit": "kWh"}
